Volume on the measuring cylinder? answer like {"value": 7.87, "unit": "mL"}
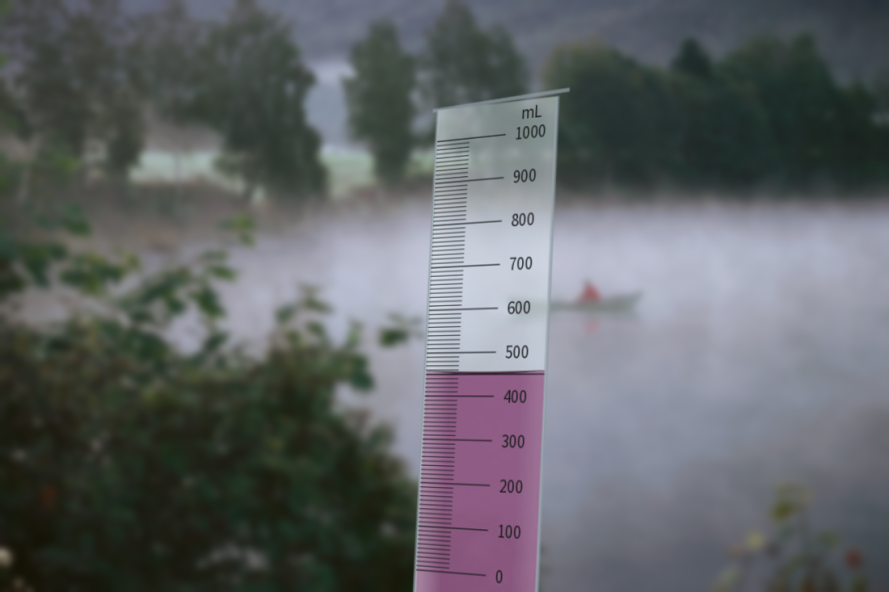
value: {"value": 450, "unit": "mL"}
